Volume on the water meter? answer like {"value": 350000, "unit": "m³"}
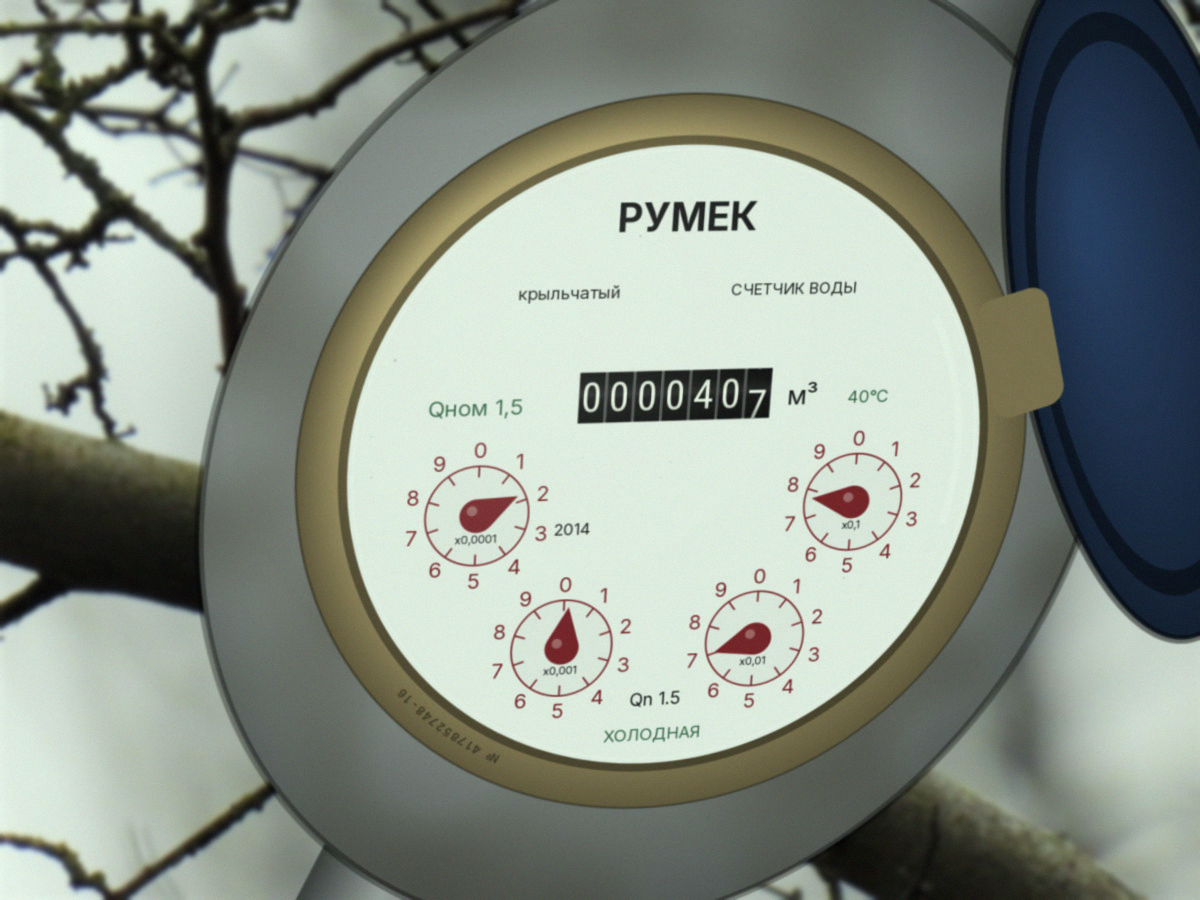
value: {"value": 406.7701, "unit": "m³"}
